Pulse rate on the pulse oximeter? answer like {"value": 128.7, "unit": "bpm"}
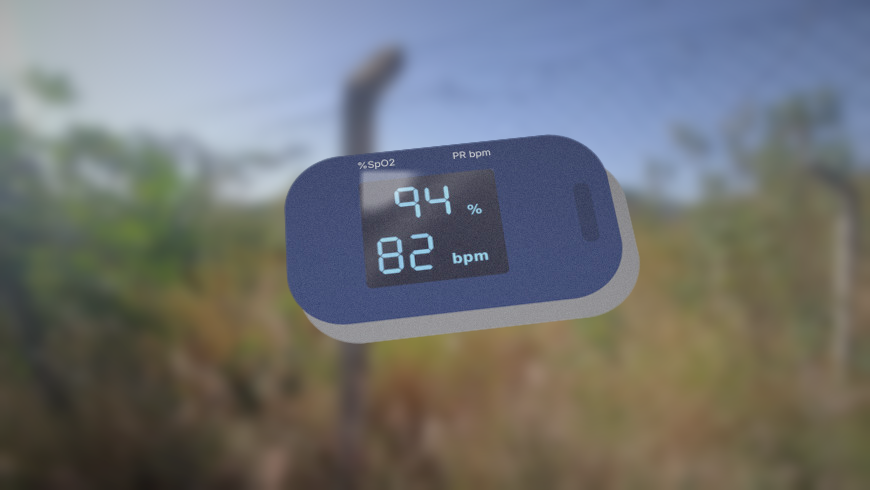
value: {"value": 82, "unit": "bpm"}
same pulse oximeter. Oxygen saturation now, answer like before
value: {"value": 94, "unit": "%"}
